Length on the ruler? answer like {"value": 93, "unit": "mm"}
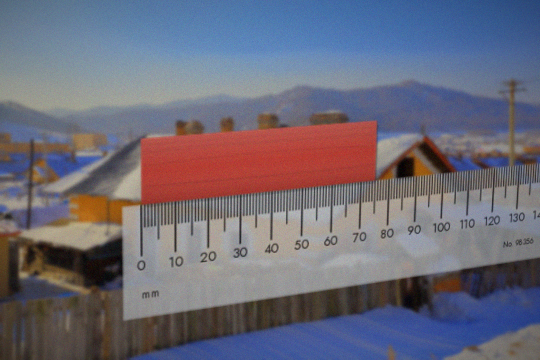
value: {"value": 75, "unit": "mm"}
